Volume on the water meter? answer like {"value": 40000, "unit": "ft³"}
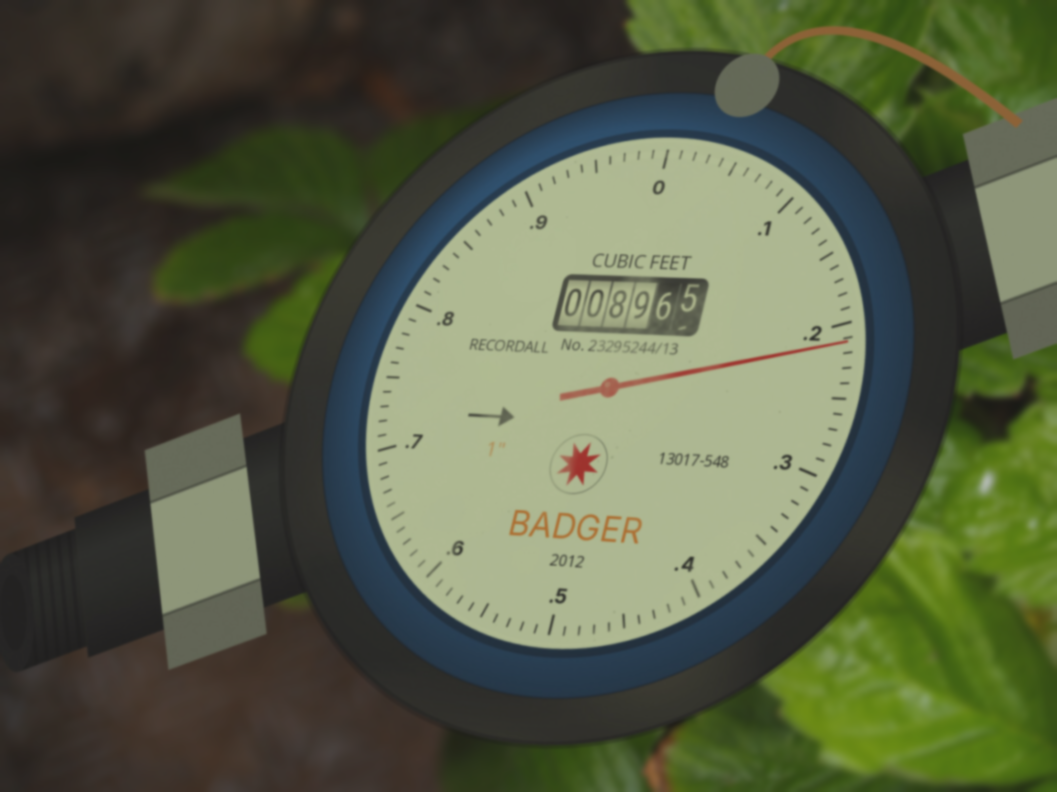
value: {"value": 8965.21, "unit": "ft³"}
